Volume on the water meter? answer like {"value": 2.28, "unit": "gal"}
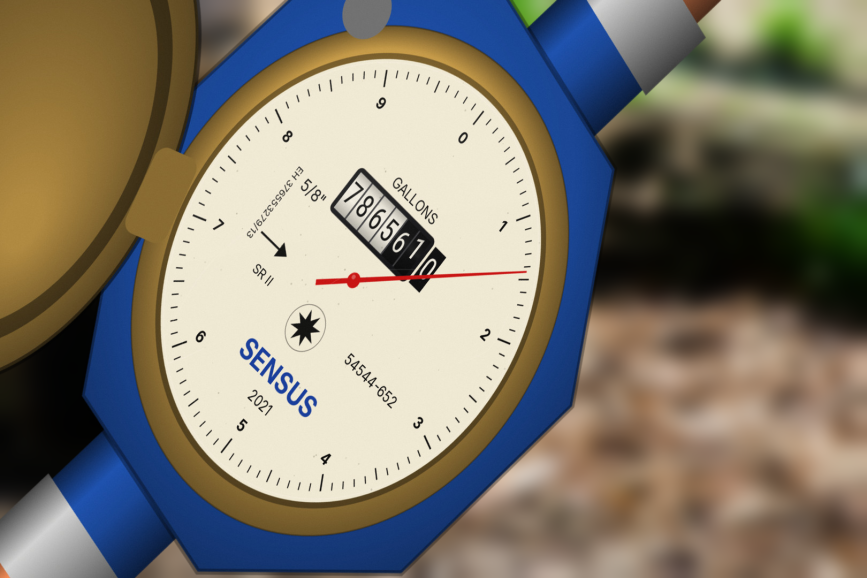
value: {"value": 7865611.4, "unit": "gal"}
